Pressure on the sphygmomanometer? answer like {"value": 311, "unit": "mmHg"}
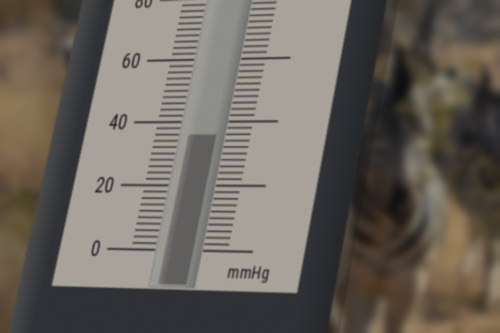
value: {"value": 36, "unit": "mmHg"}
